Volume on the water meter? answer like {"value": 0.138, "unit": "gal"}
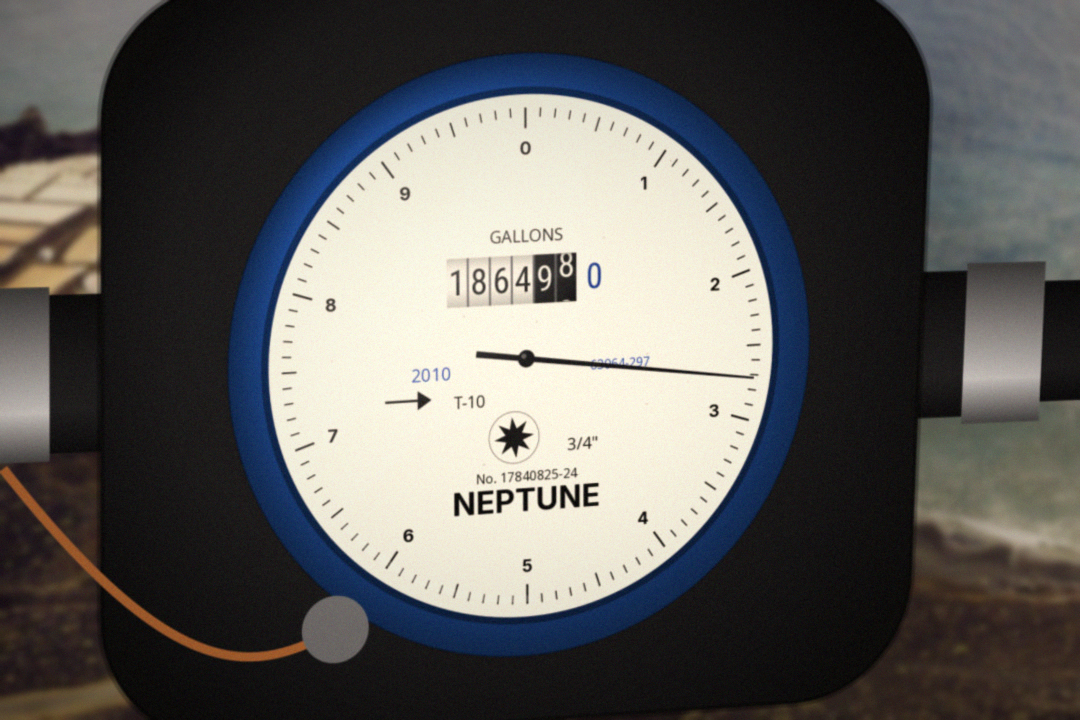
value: {"value": 1864982.7, "unit": "gal"}
